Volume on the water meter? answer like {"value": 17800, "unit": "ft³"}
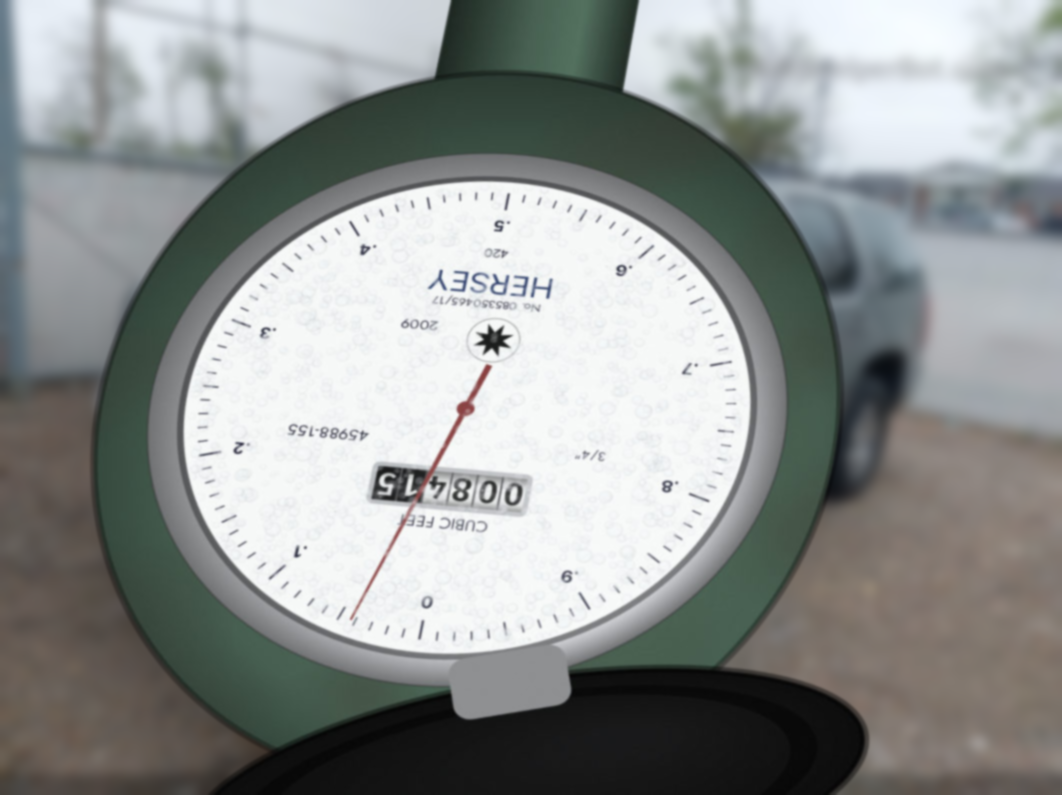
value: {"value": 8415.04, "unit": "ft³"}
